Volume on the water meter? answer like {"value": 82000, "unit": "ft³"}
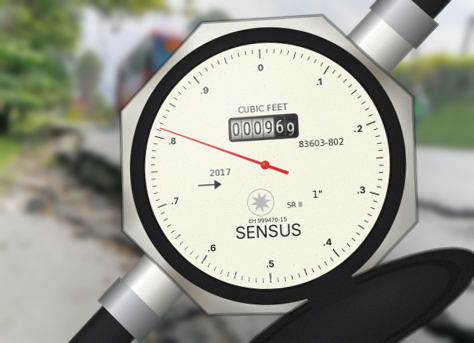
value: {"value": 968.81, "unit": "ft³"}
